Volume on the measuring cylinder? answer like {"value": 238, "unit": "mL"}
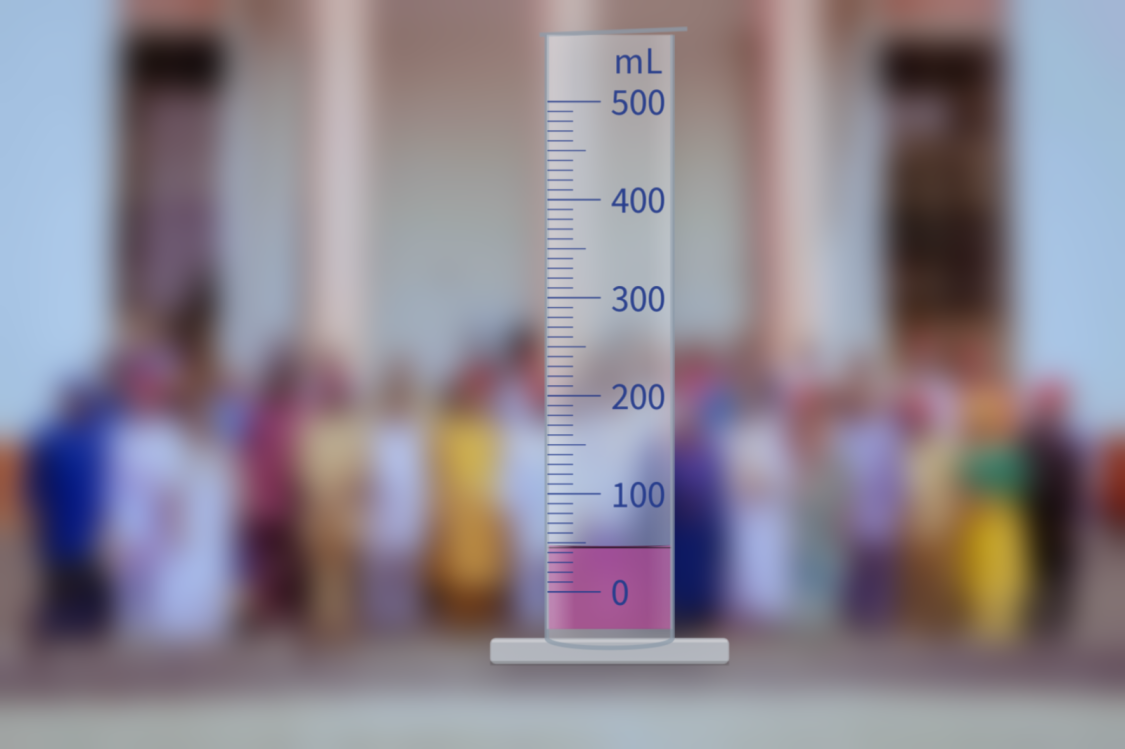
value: {"value": 45, "unit": "mL"}
